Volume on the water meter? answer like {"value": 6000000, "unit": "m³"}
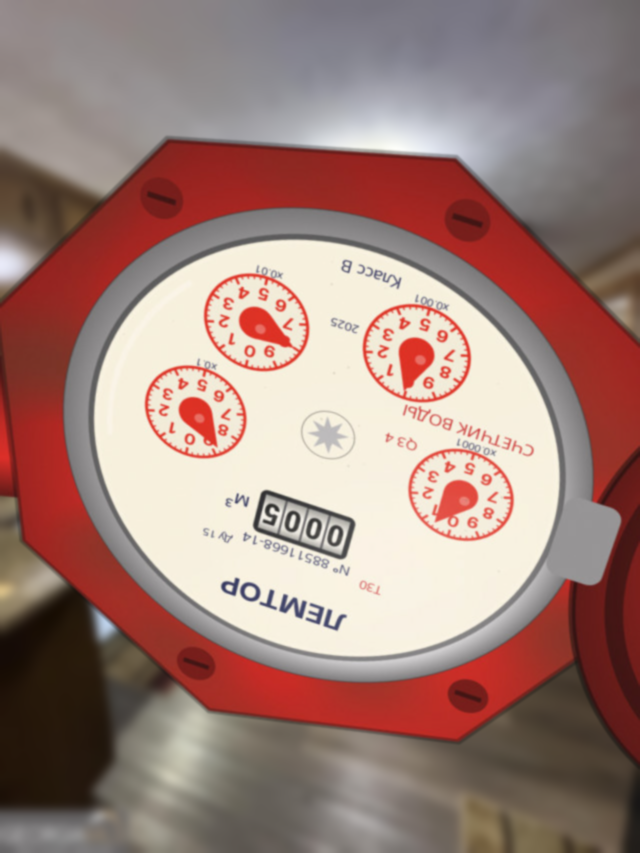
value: {"value": 5.8800, "unit": "m³"}
